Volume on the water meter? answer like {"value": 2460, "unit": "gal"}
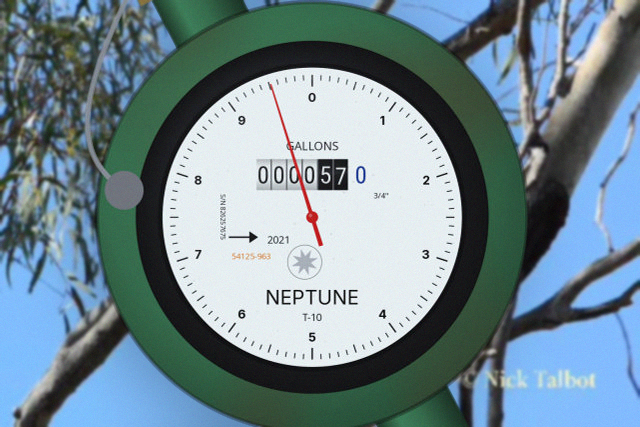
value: {"value": 569.5, "unit": "gal"}
